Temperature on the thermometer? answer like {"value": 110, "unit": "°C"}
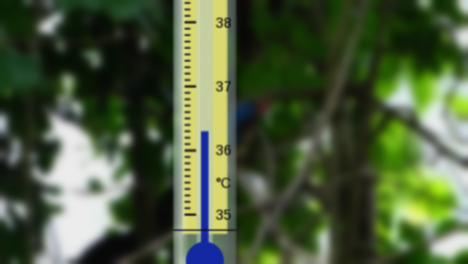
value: {"value": 36.3, "unit": "°C"}
